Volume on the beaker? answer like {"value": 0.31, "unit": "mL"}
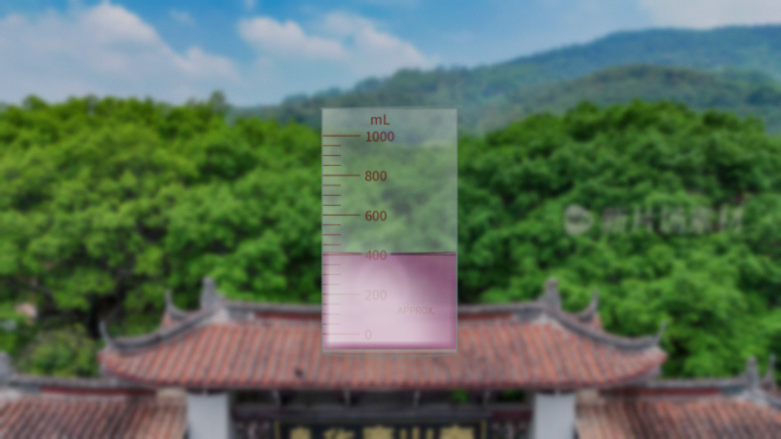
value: {"value": 400, "unit": "mL"}
